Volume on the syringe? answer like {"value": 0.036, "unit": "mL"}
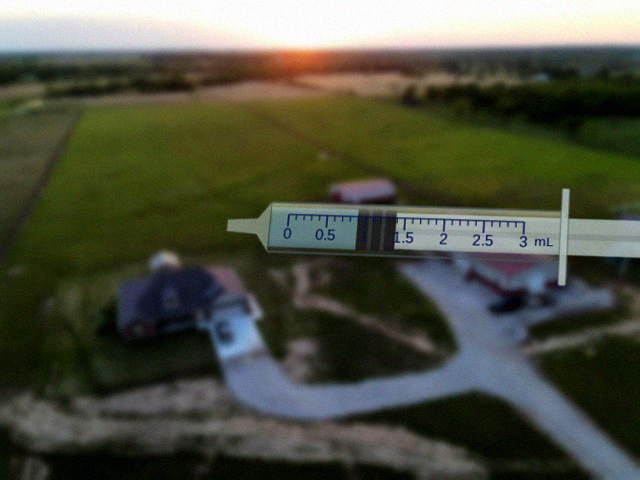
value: {"value": 0.9, "unit": "mL"}
